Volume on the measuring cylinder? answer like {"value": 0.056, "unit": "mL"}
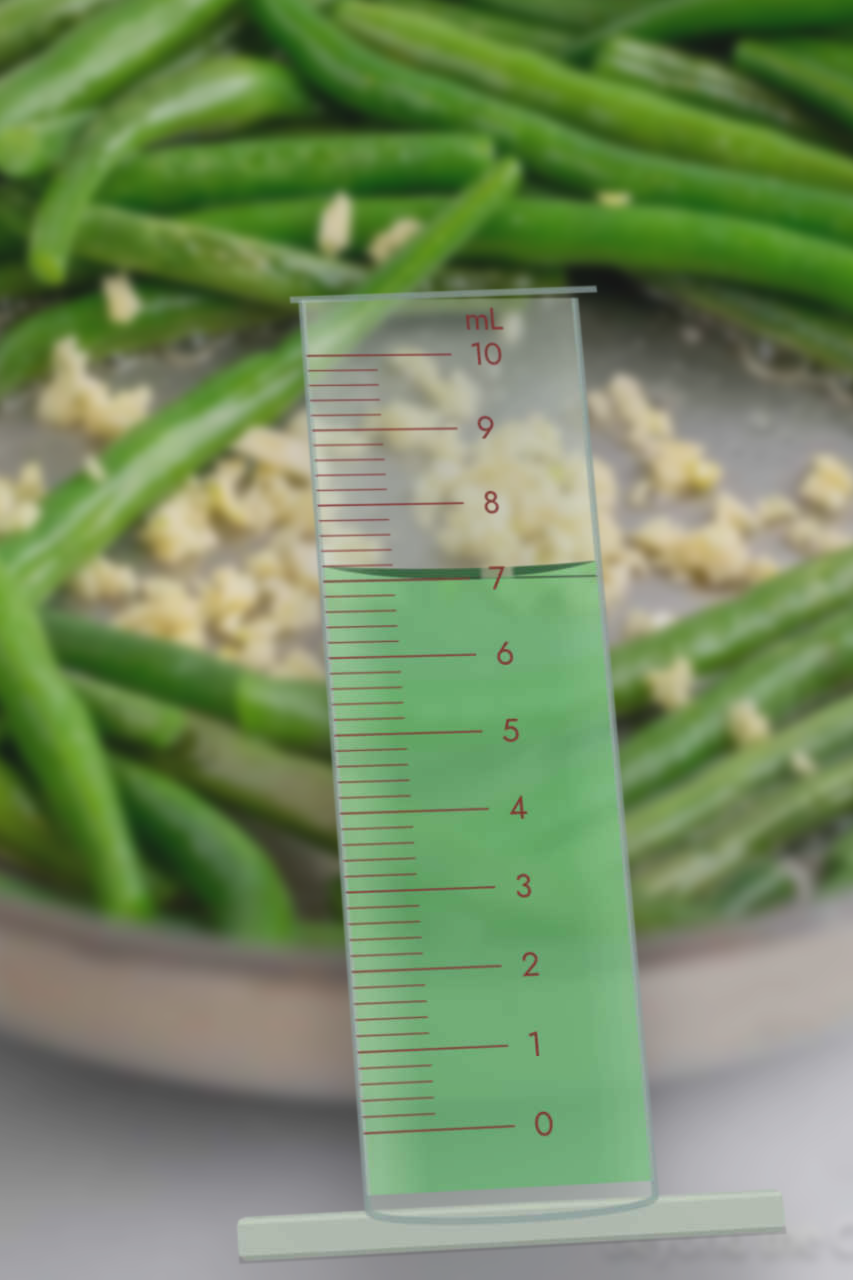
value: {"value": 7, "unit": "mL"}
